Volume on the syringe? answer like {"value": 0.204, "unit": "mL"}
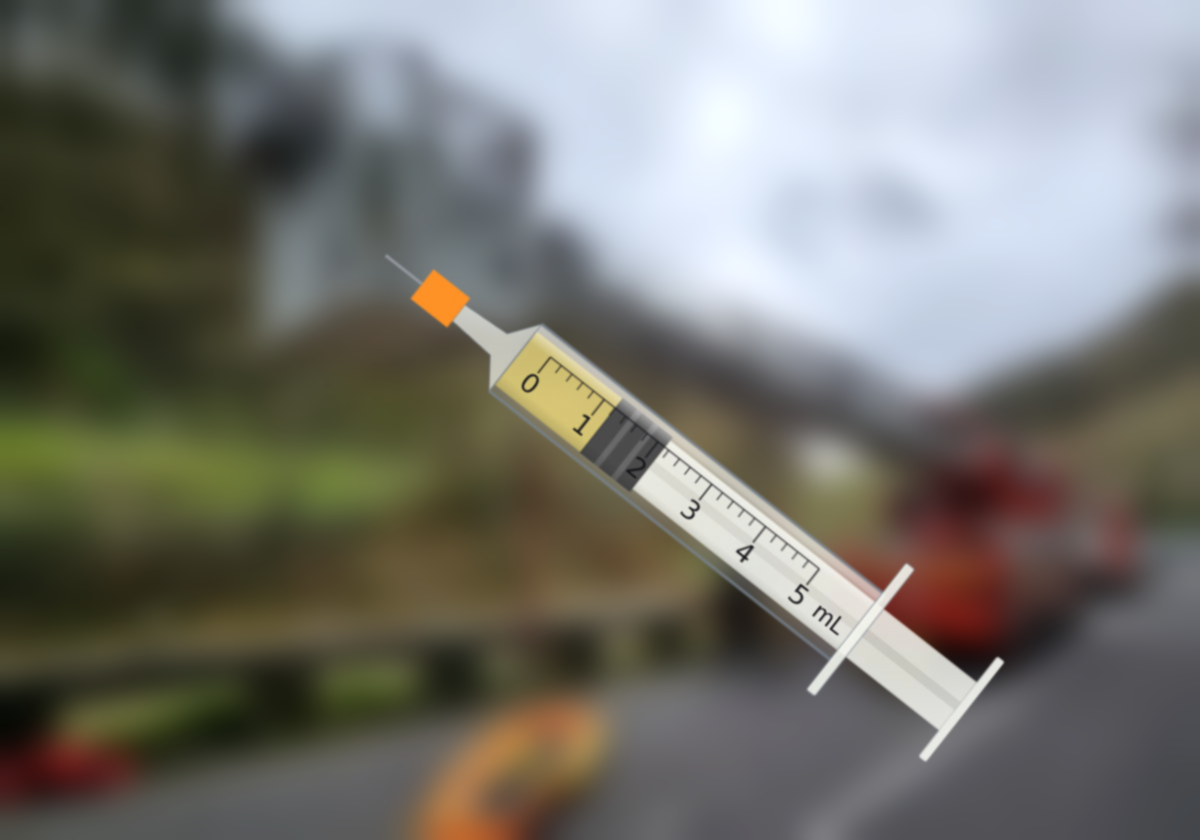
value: {"value": 1.2, "unit": "mL"}
